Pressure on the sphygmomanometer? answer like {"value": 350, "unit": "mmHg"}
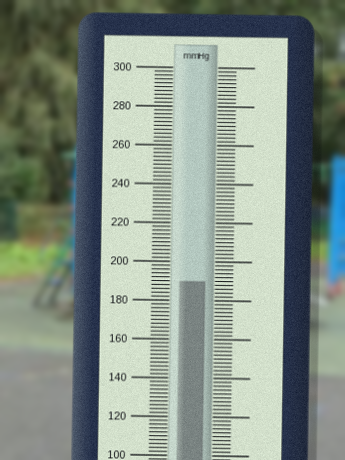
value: {"value": 190, "unit": "mmHg"}
